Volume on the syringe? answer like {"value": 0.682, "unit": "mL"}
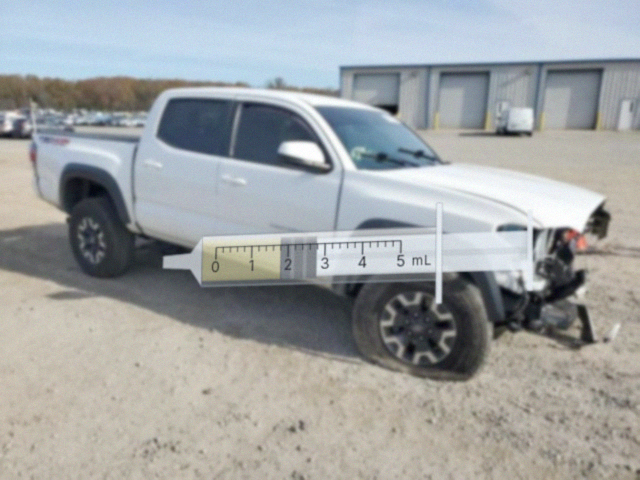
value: {"value": 1.8, "unit": "mL"}
